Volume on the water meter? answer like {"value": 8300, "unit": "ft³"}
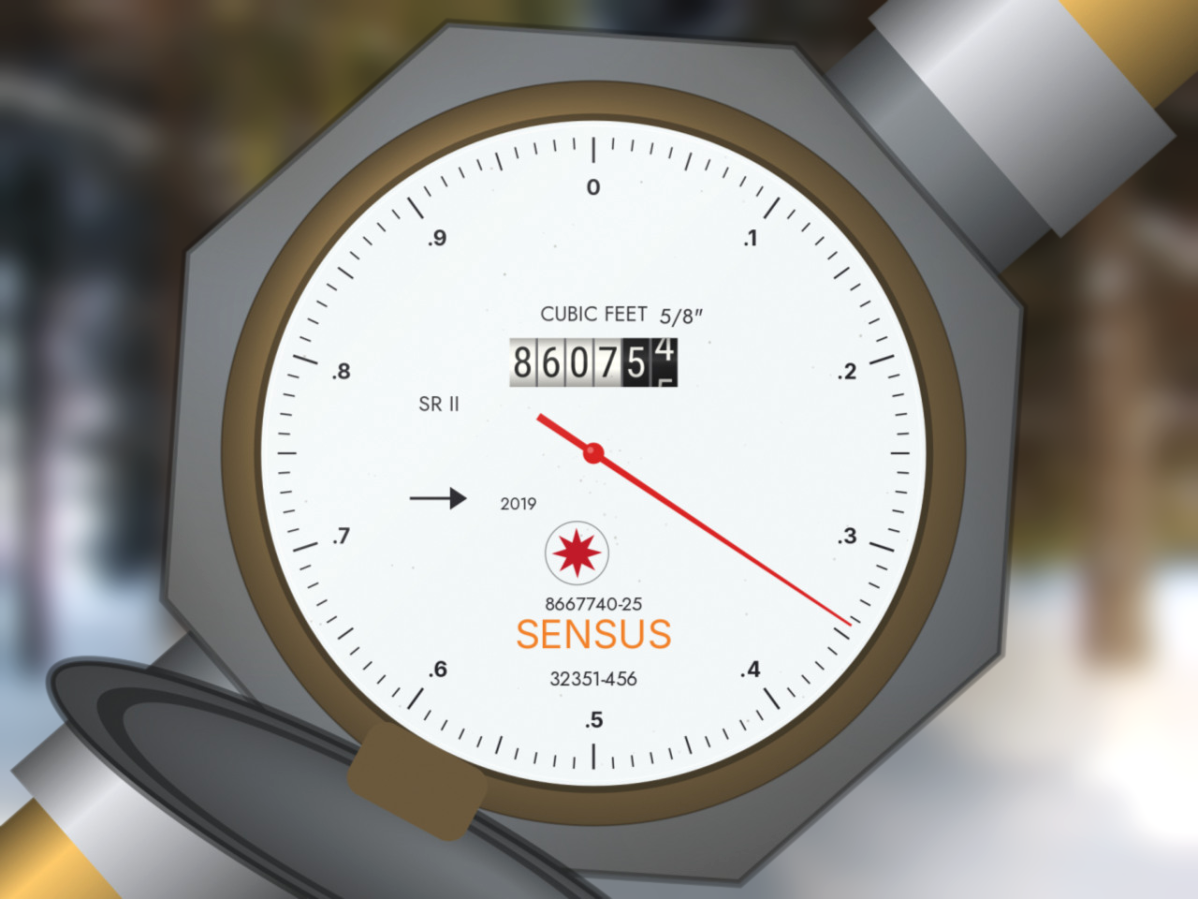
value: {"value": 860754.34, "unit": "ft³"}
